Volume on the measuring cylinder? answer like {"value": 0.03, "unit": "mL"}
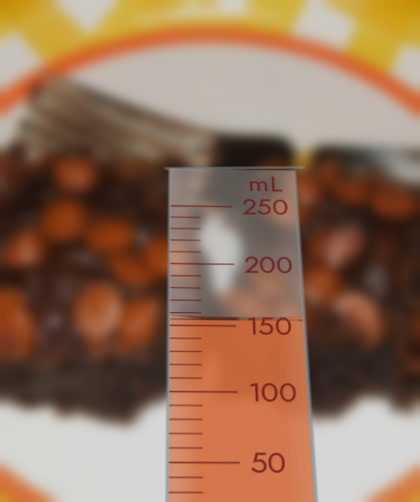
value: {"value": 155, "unit": "mL"}
